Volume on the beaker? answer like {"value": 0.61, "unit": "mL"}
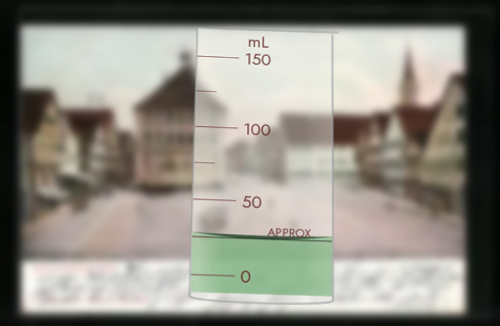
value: {"value": 25, "unit": "mL"}
